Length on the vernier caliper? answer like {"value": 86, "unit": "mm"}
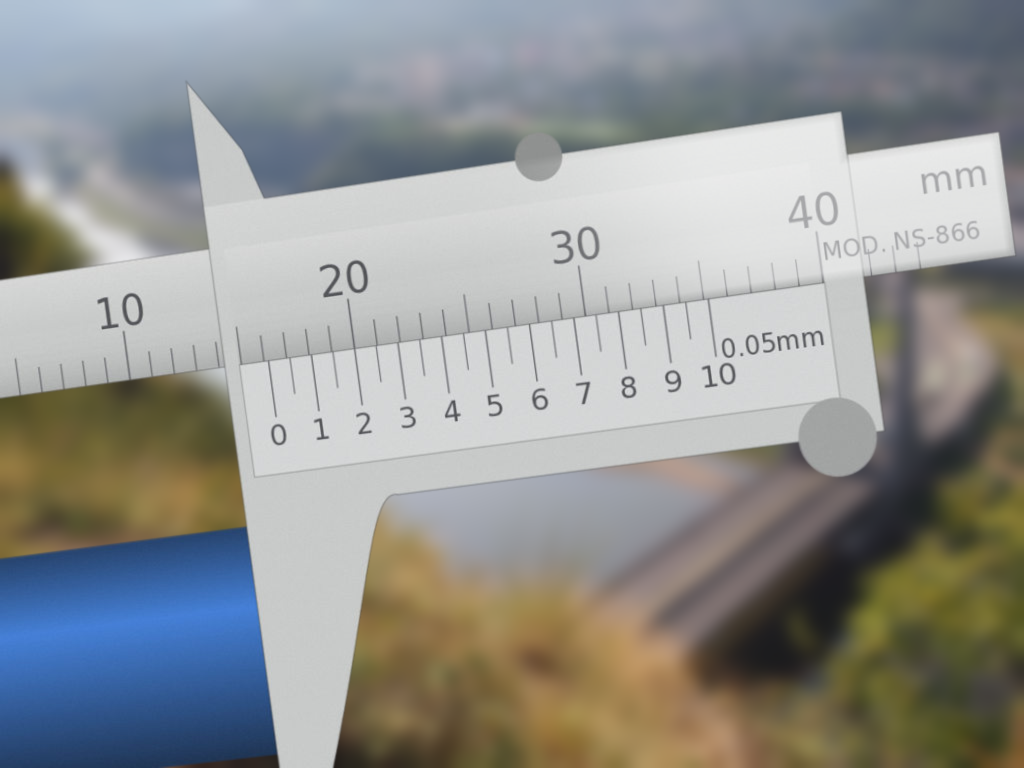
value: {"value": 16.2, "unit": "mm"}
